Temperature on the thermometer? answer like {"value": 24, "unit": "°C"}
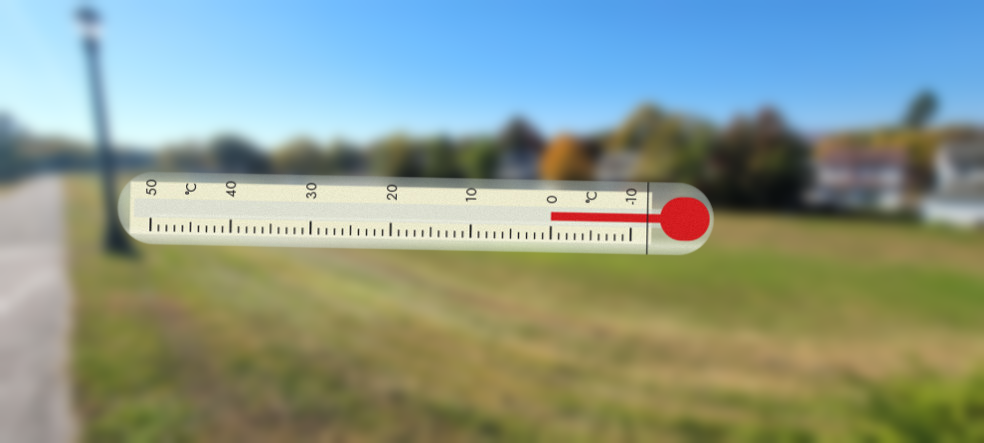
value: {"value": 0, "unit": "°C"}
